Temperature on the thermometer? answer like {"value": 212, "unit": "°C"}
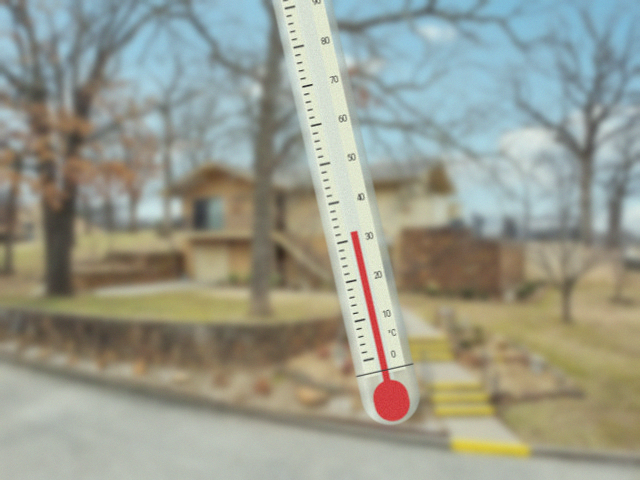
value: {"value": 32, "unit": "°C"}
